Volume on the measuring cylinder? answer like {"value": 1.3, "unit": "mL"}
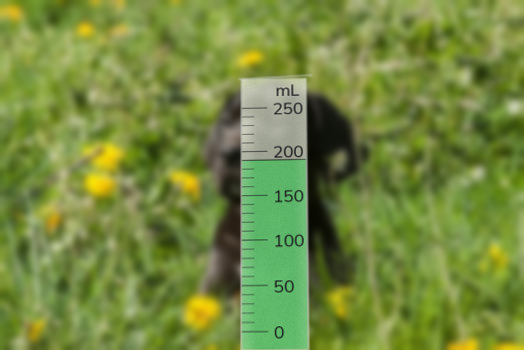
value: {"value": 190, "unit": "mL"}
